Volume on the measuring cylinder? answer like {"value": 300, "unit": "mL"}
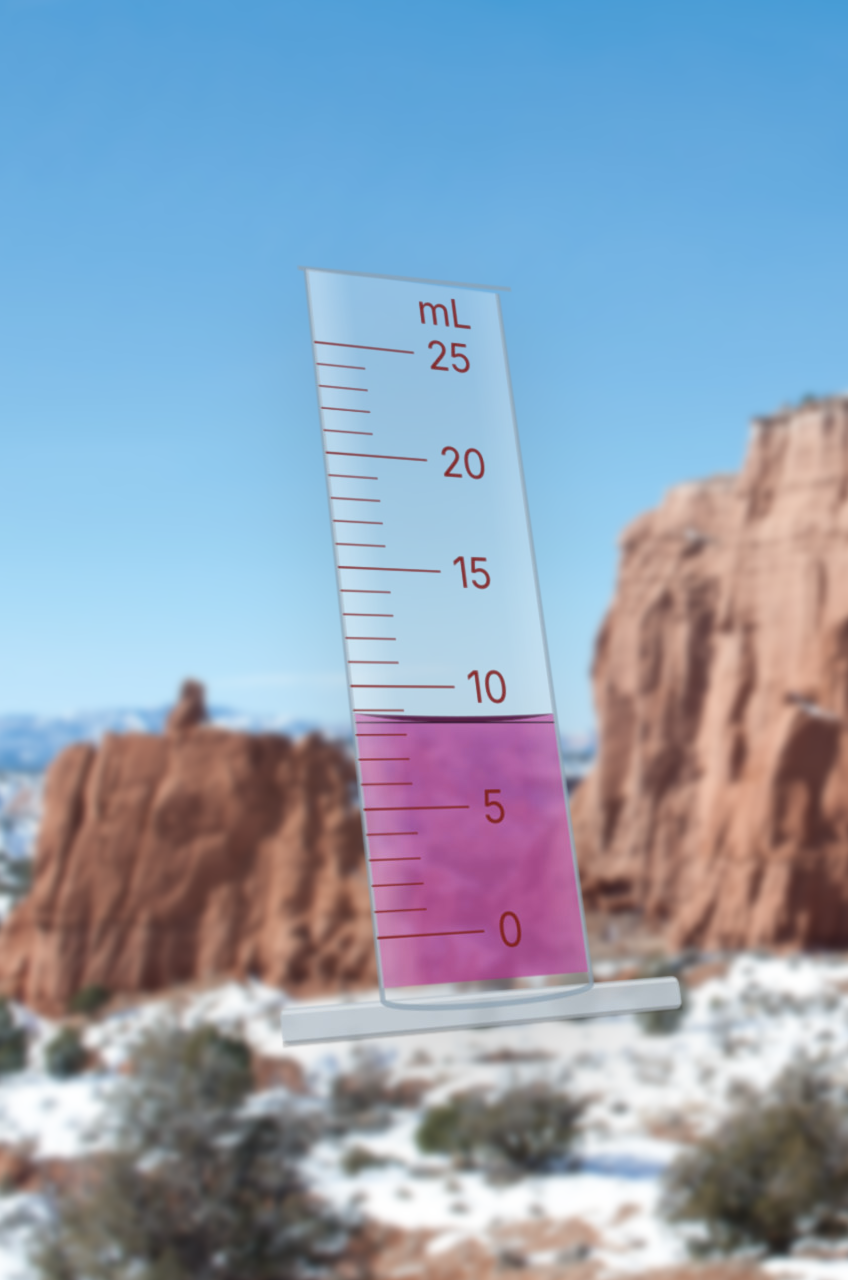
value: {"value": 8.5, "unit": "mL"}
